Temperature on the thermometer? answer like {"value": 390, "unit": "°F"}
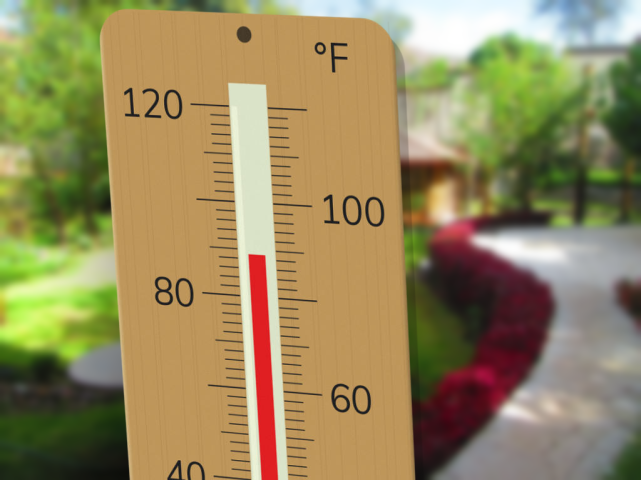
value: {"value": 89, "unit": "°F"}
